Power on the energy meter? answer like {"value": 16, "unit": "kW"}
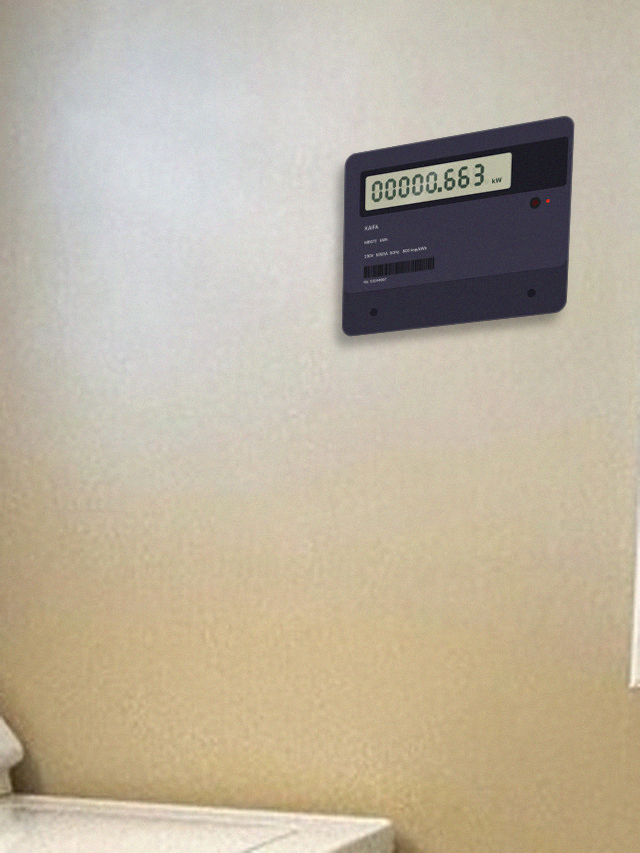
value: {"value": 0.663, "unit": "kW"}
